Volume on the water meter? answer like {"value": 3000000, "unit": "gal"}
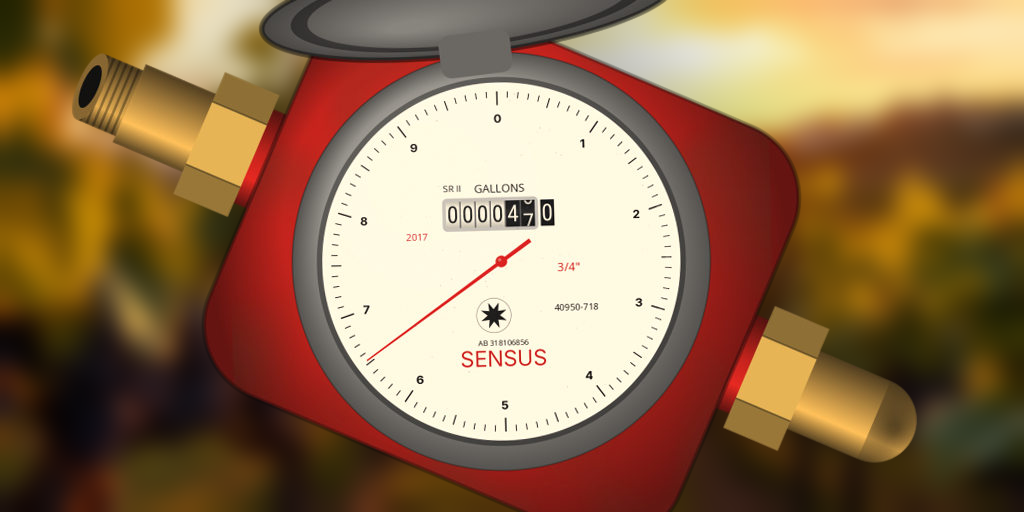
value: {"value": 466.5, "unit": "gal"}
